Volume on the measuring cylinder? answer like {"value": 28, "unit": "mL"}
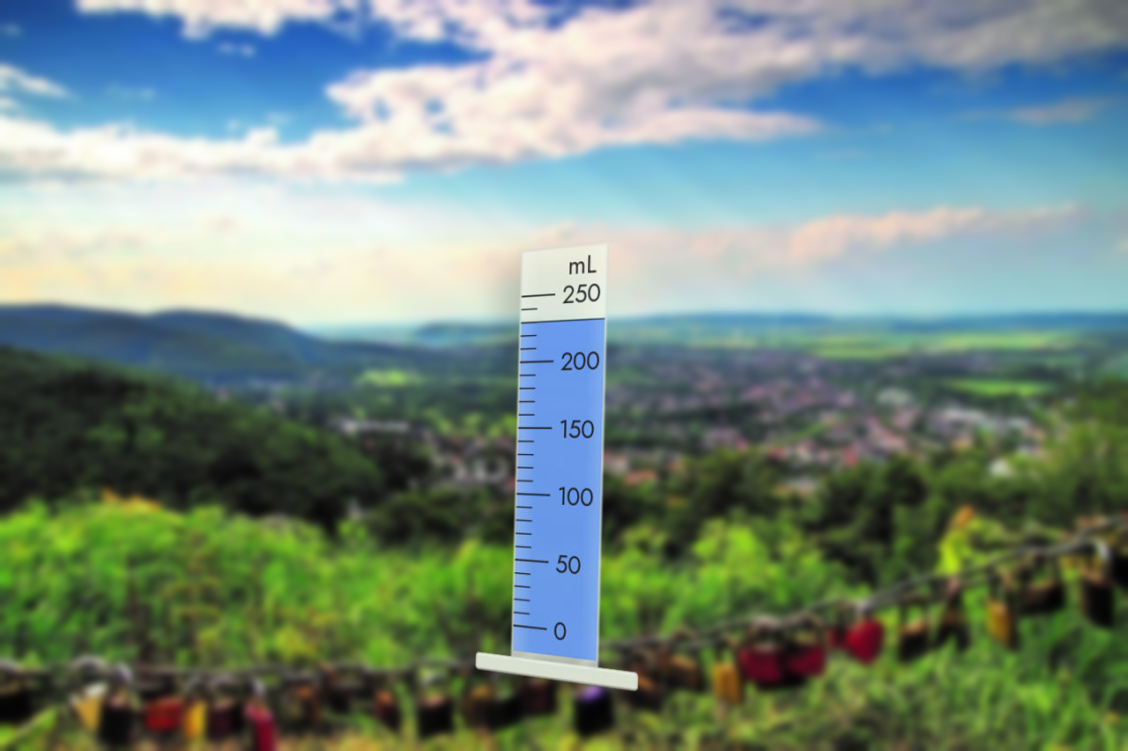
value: {"value": 230, "unit": "mL"}
